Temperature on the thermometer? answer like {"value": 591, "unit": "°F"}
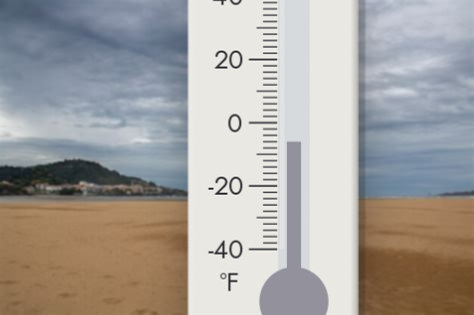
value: {"value": -6, "unit": "°F"}
